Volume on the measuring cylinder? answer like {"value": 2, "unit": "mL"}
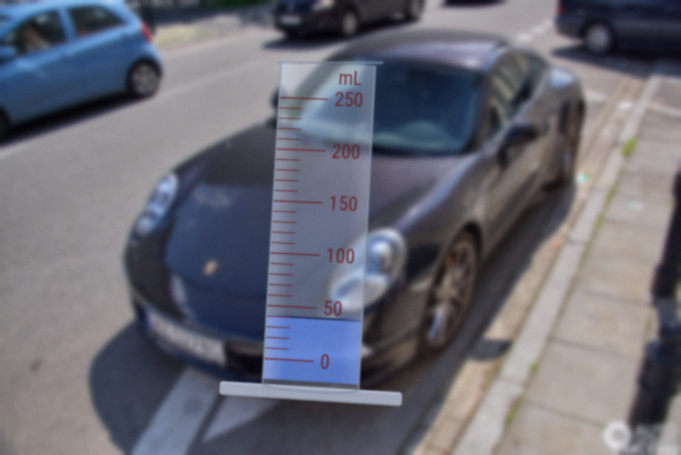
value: {"value": 40, "unit": "mL"}
